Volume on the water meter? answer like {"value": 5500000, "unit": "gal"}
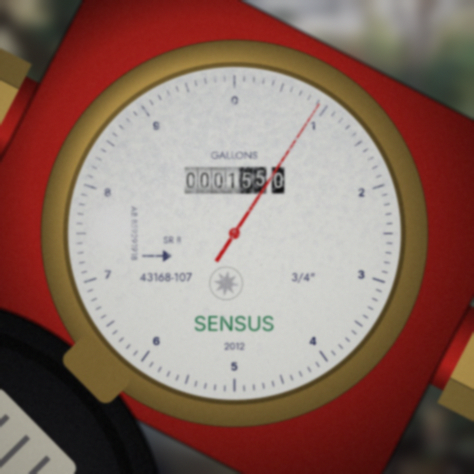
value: {"value": 1550.9, "unit": "gal"}
